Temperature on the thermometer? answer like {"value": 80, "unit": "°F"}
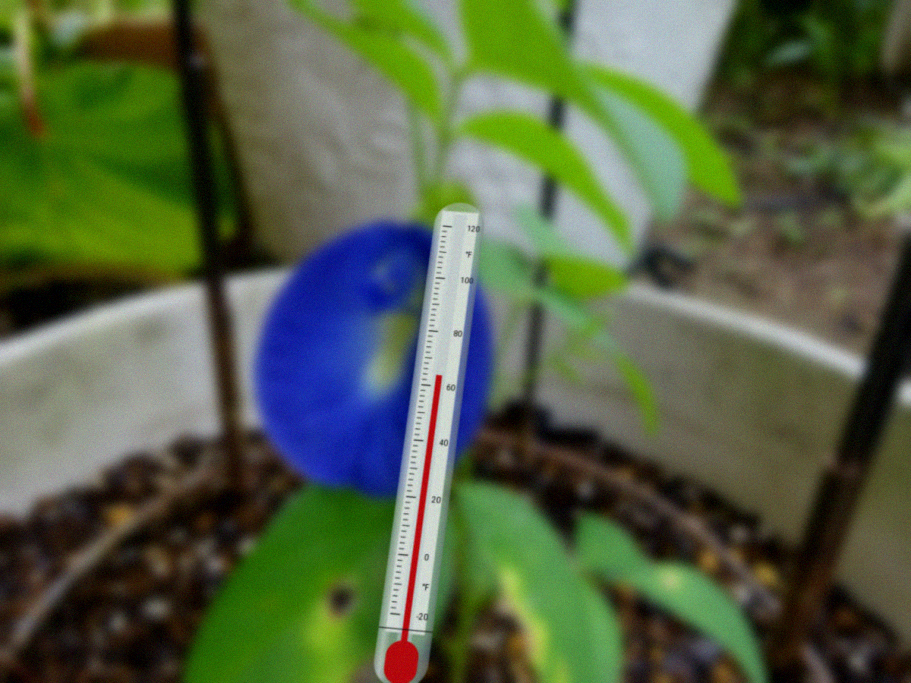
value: {"value": 64, "unit": "°F"}
